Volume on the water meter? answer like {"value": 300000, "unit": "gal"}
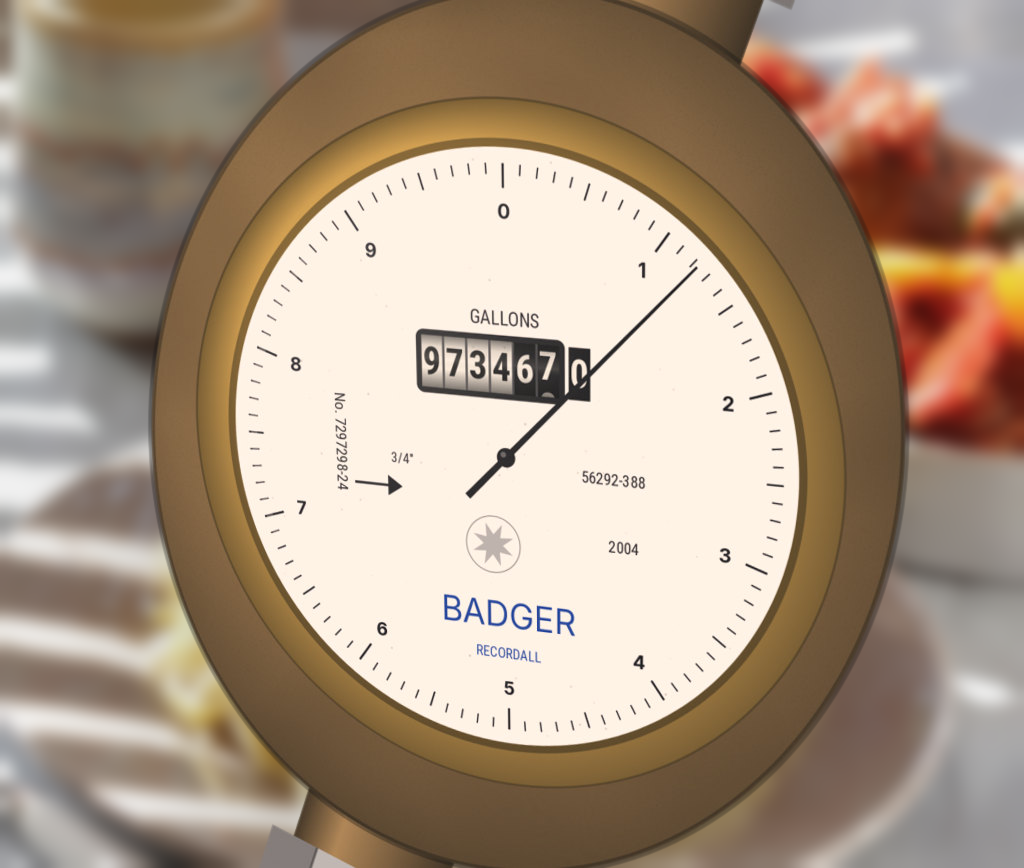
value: {"value": 9734671.2, "unit": "gal"}
